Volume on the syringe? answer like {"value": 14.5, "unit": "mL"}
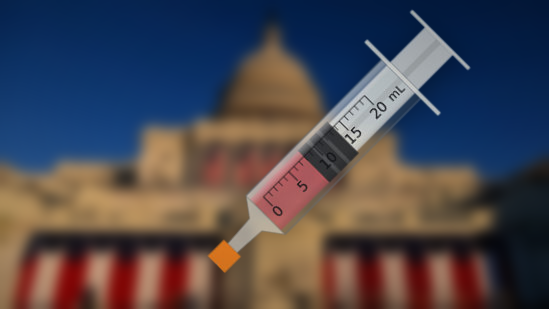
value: {"value": 8, "unit": "mL"}
